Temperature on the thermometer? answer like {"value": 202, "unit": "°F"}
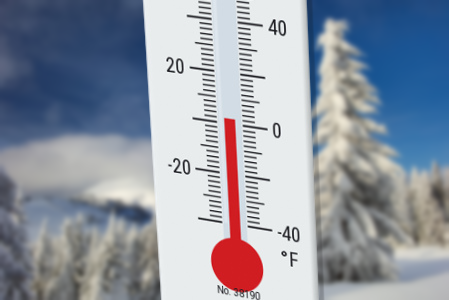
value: {"value": 2, "unit": "°F"}
